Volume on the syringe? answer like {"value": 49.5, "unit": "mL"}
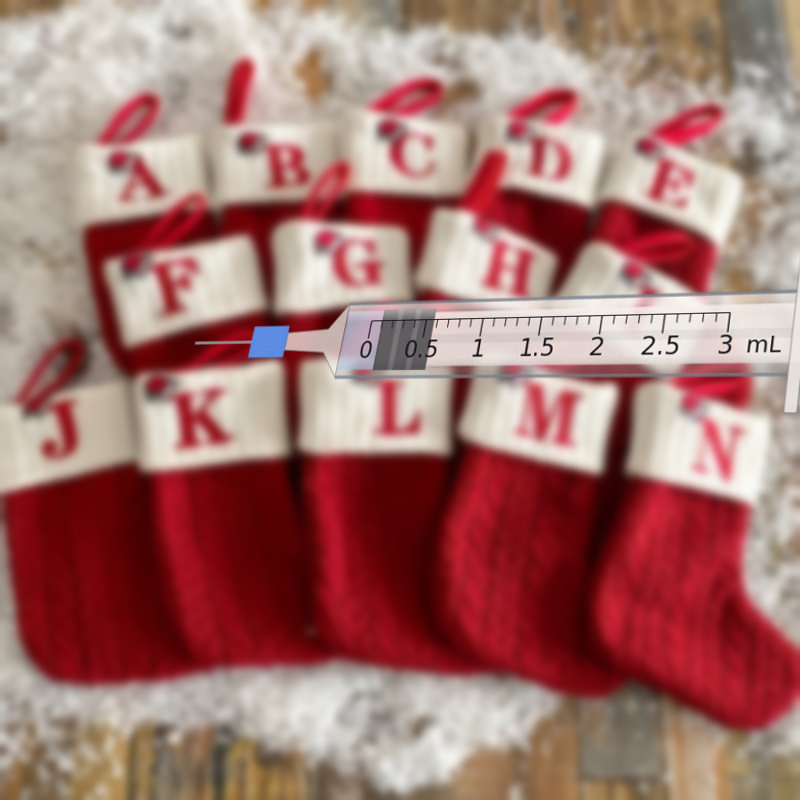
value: {"value": 0.1, "unit": "mL"}
